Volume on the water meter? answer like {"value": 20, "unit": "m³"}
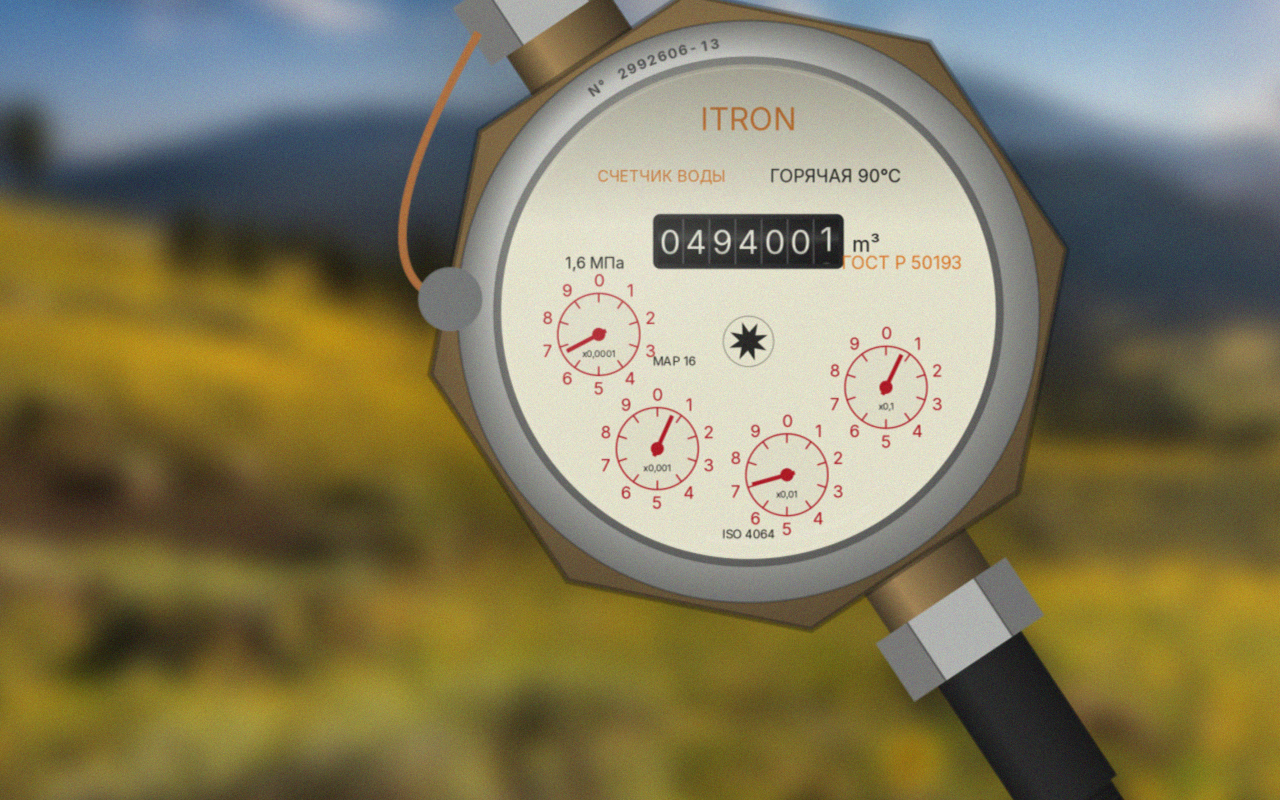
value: {"value": 494001.0706, "unit": "m³"}
